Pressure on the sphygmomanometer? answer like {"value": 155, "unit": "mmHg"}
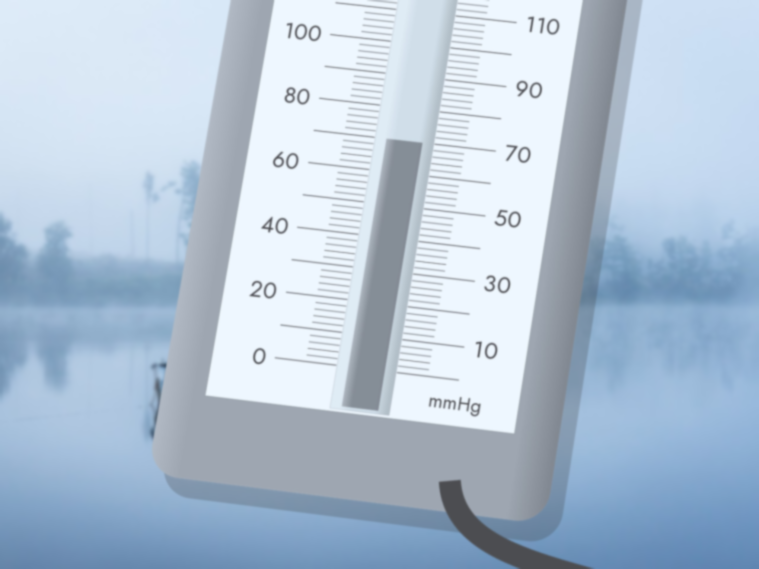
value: {"value": 70, "unit": "mmHg"}
